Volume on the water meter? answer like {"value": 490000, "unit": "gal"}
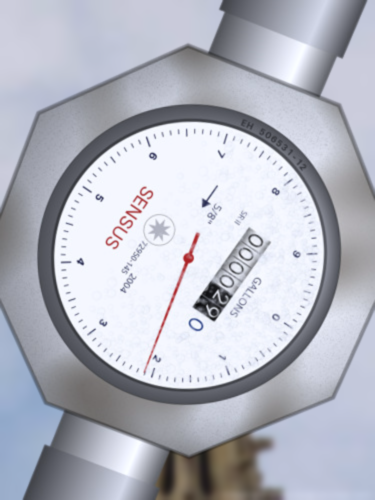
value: {"value": 292.1, "unit": "gal"}
